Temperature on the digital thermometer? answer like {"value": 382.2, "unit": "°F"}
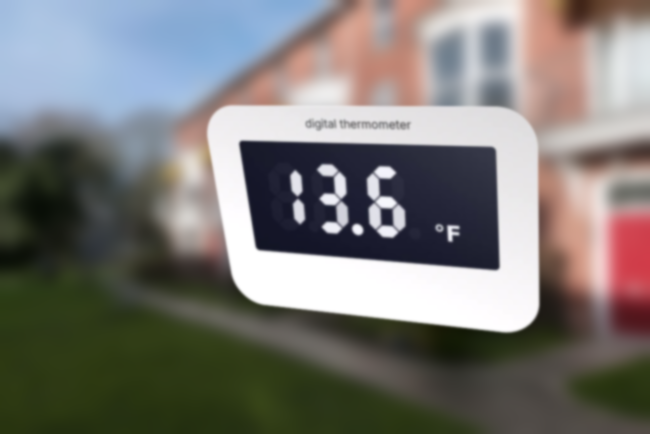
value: {"value": 13.6, "unit": "°F"}
